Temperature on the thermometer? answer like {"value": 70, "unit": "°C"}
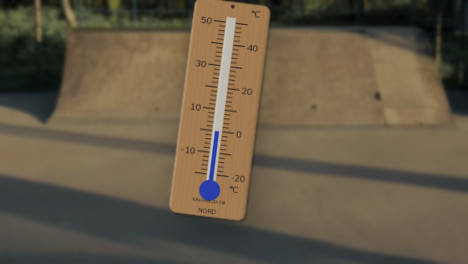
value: {"value": 0, "unit": "°C"}
